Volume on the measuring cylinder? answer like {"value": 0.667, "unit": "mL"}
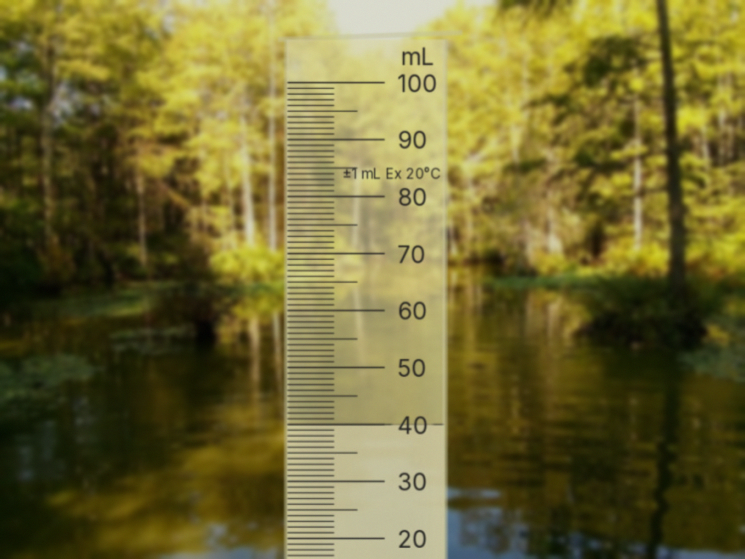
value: {"value": 40, "unit": "mL"}
